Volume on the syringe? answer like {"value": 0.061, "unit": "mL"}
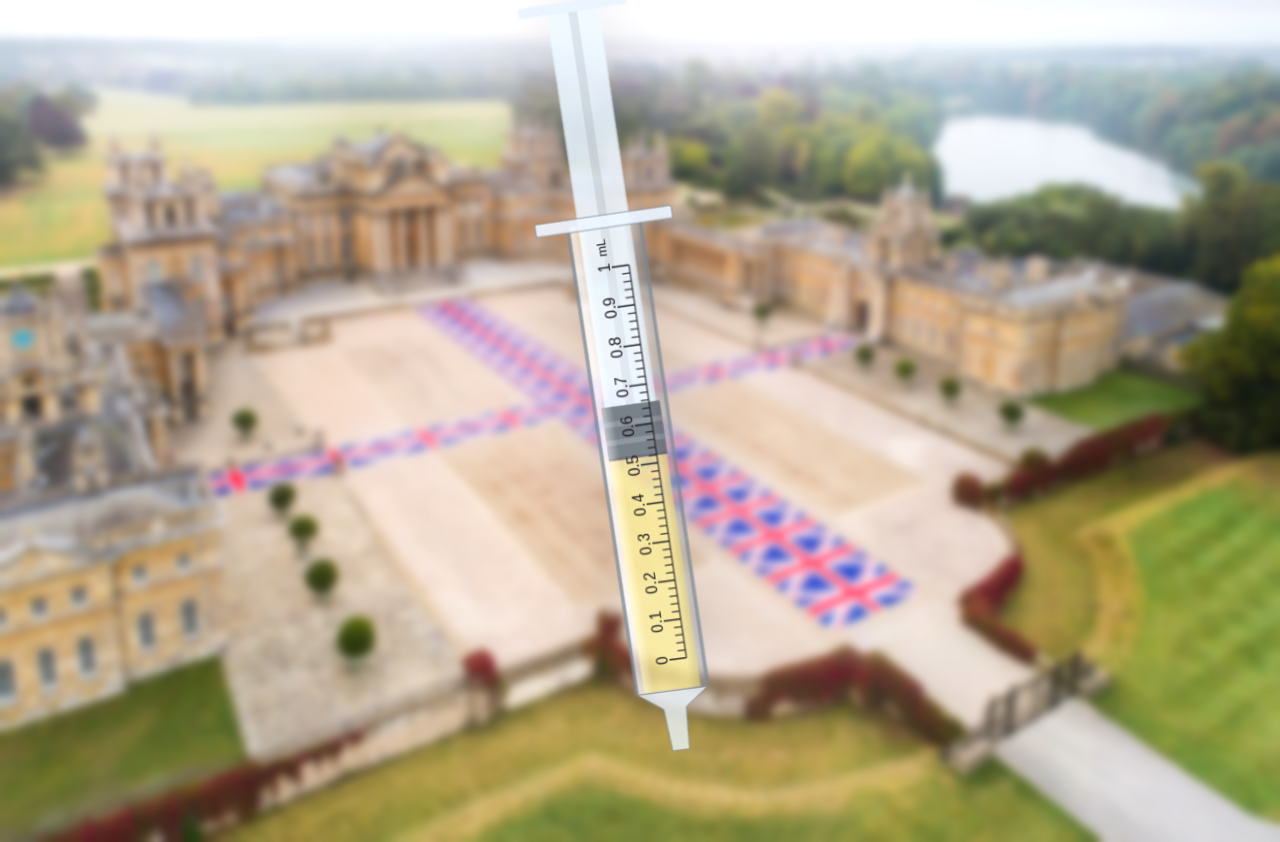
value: {"value": 0.52, "unit": "mL"}
